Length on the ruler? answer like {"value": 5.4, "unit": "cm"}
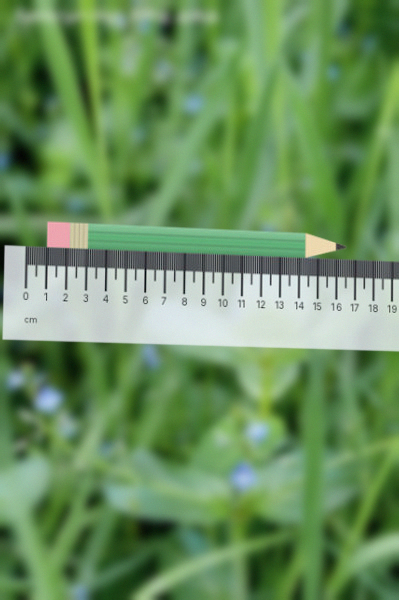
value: {"value": 15.5, "unit": "cm"}
